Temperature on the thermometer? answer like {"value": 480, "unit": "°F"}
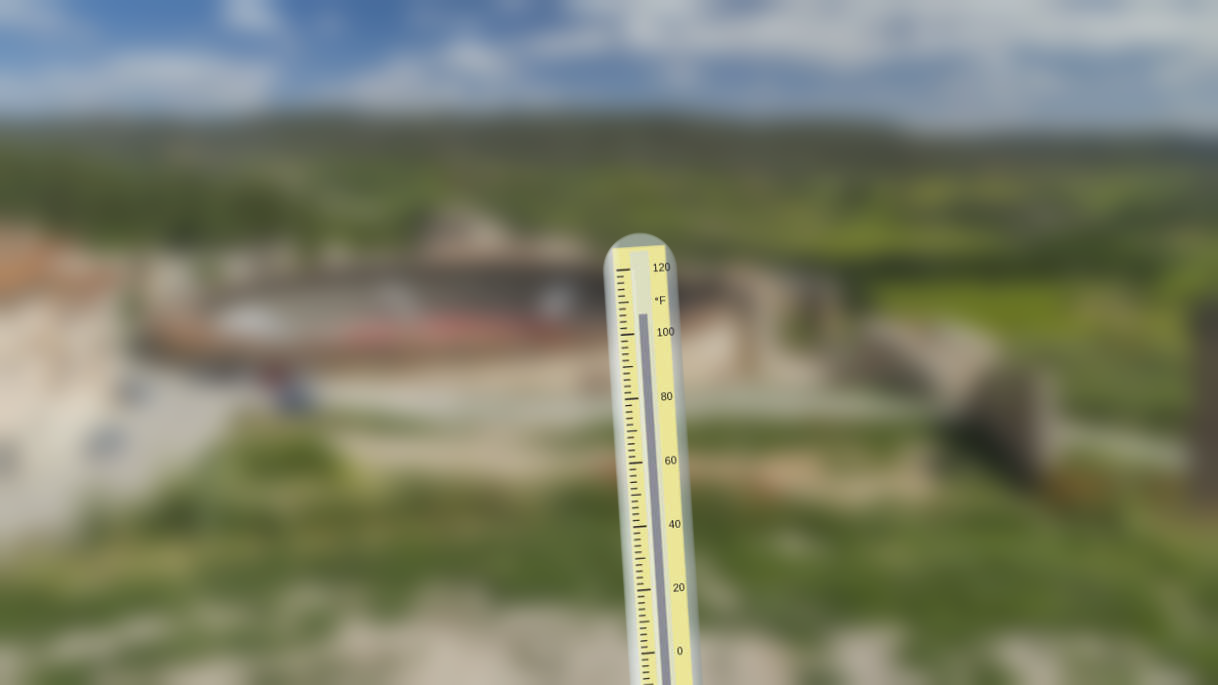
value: {"value": 106, "unit": "°F"}
